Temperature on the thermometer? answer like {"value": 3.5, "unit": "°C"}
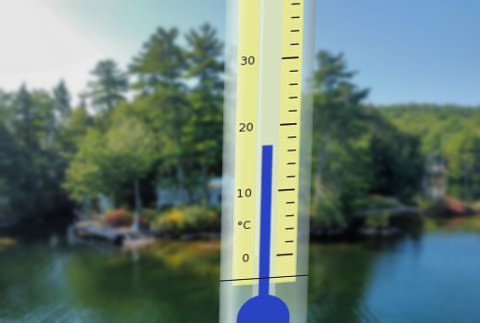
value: {"value": 17, "unit": "°C"}
